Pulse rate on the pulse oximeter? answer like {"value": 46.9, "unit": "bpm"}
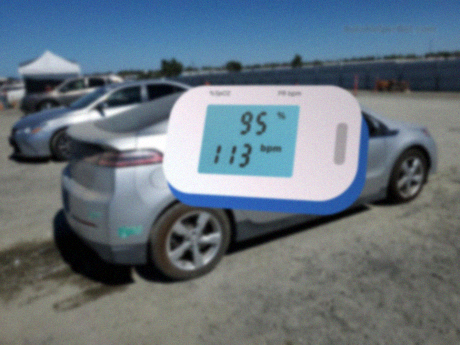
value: {"value": 113, "unit": "bpm"}
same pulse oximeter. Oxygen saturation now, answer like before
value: {"value": 95, "unit": "%"}
